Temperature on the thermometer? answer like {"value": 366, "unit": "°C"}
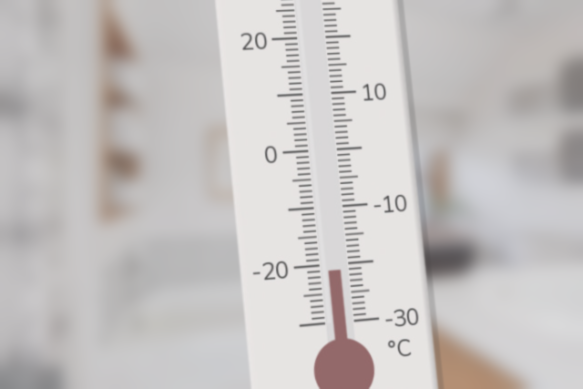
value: {"value": -21, "unit": "°C"}
